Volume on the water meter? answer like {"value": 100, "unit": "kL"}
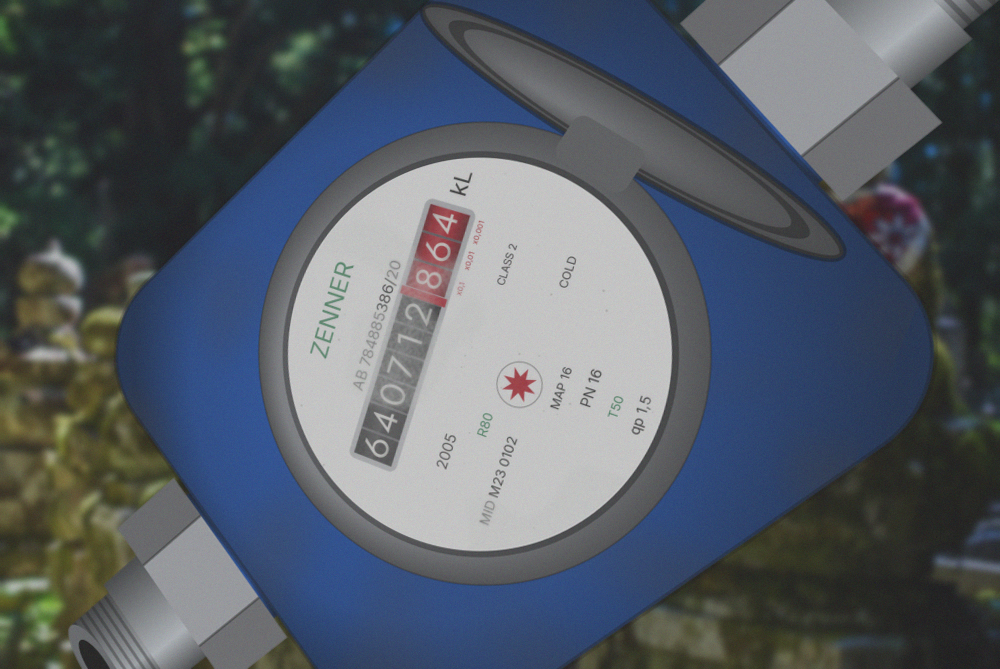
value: {"value": 640712.864, "unit": "kL"}
